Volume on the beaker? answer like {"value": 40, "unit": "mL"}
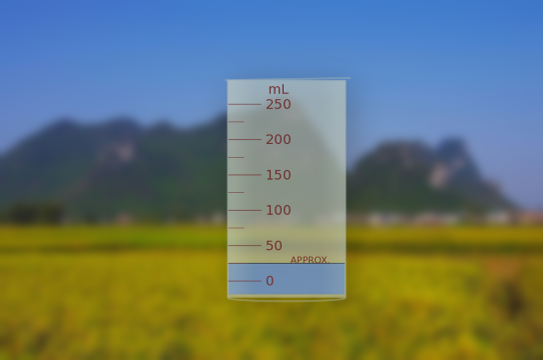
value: {"value": 25, "unit": "mL"}
